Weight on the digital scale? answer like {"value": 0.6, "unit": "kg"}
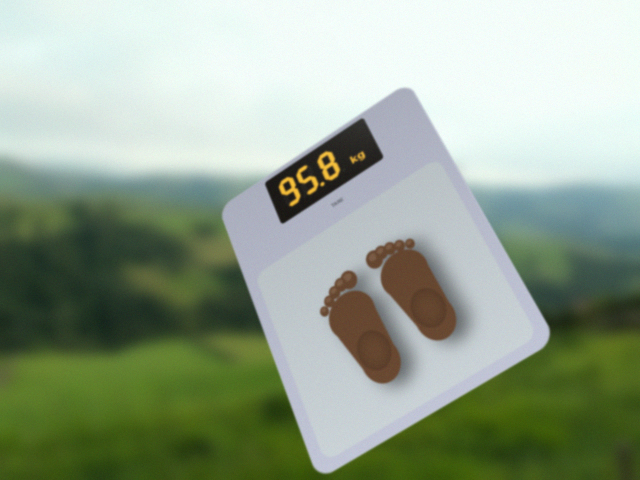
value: {"value": 95.8, "unit": "kg"}
